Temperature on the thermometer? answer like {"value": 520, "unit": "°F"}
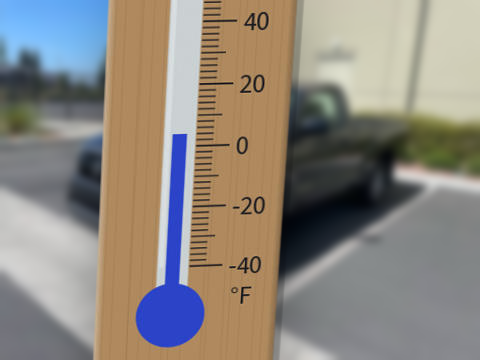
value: {"value": 4, "unit": "°F"}
